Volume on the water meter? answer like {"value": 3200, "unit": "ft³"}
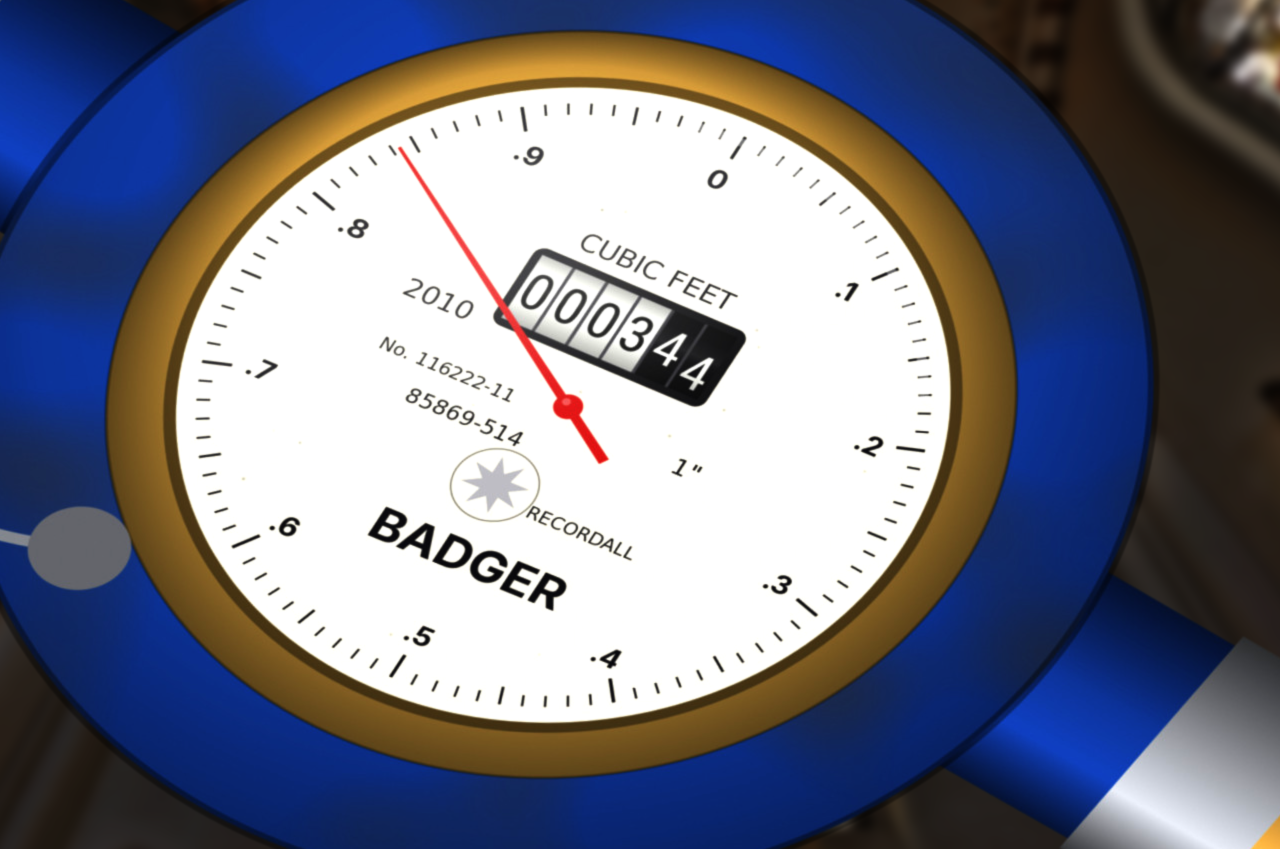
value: {"value": 343.84, "unit": "ft³"}
